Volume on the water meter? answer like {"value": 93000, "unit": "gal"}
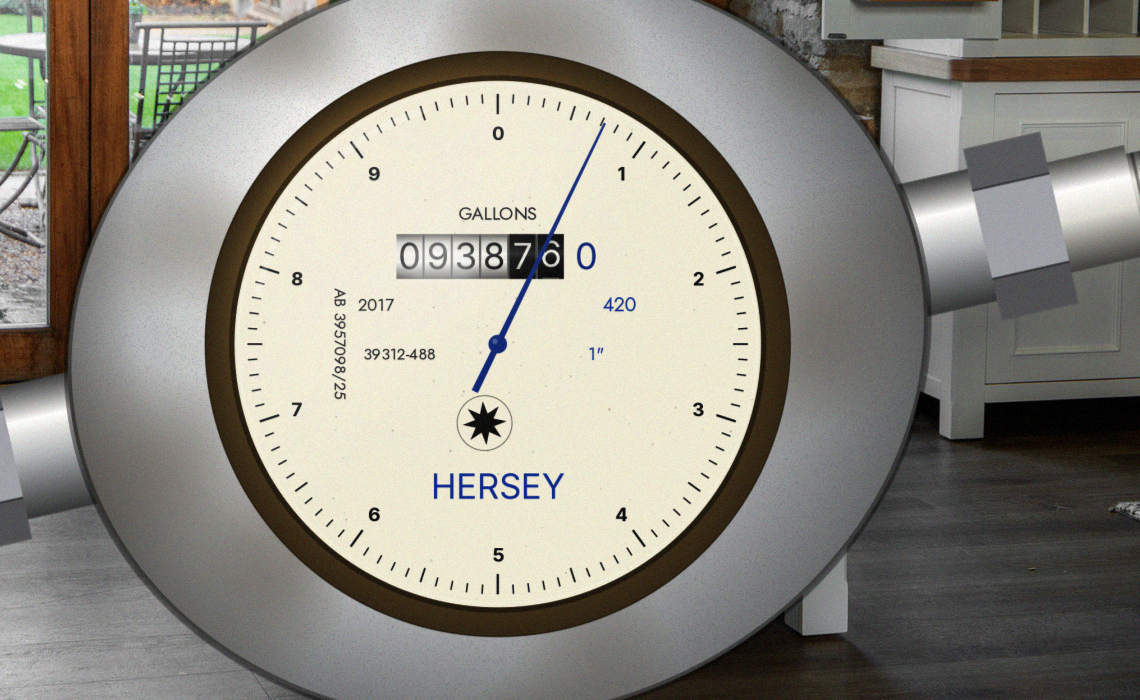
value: {"value": 938760.7, "unit": "gal"}
